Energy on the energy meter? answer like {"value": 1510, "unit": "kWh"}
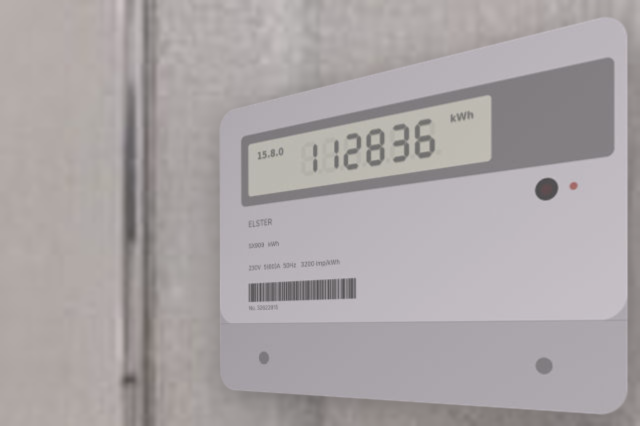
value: {"value": 112836, "unit": "kWh"}
